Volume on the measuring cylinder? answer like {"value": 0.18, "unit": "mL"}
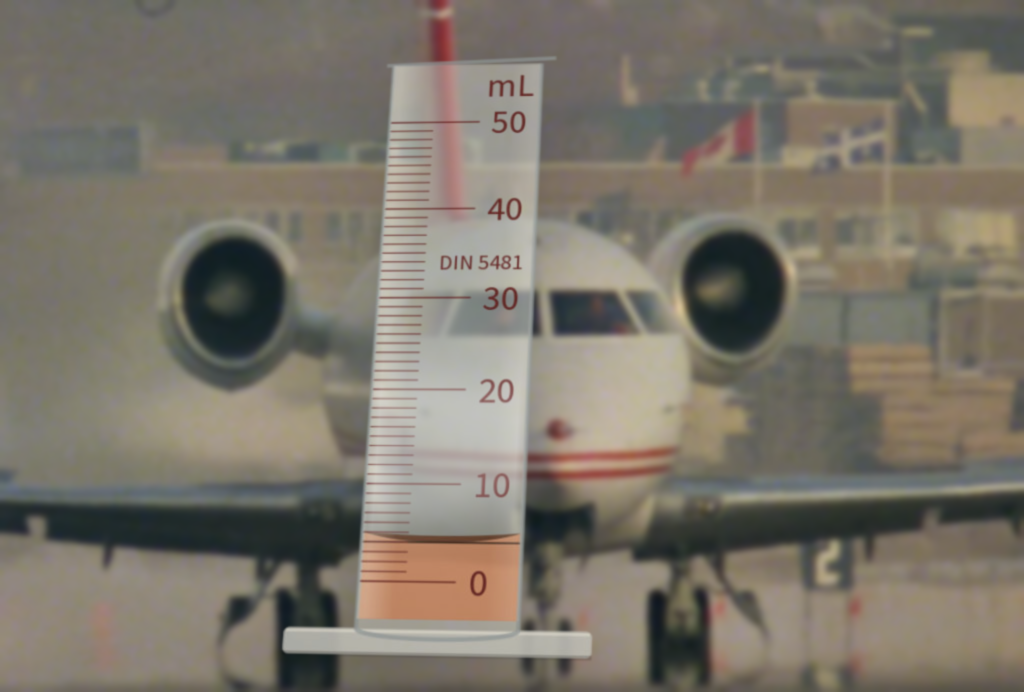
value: {"value": 4, "unit": "mL"}
